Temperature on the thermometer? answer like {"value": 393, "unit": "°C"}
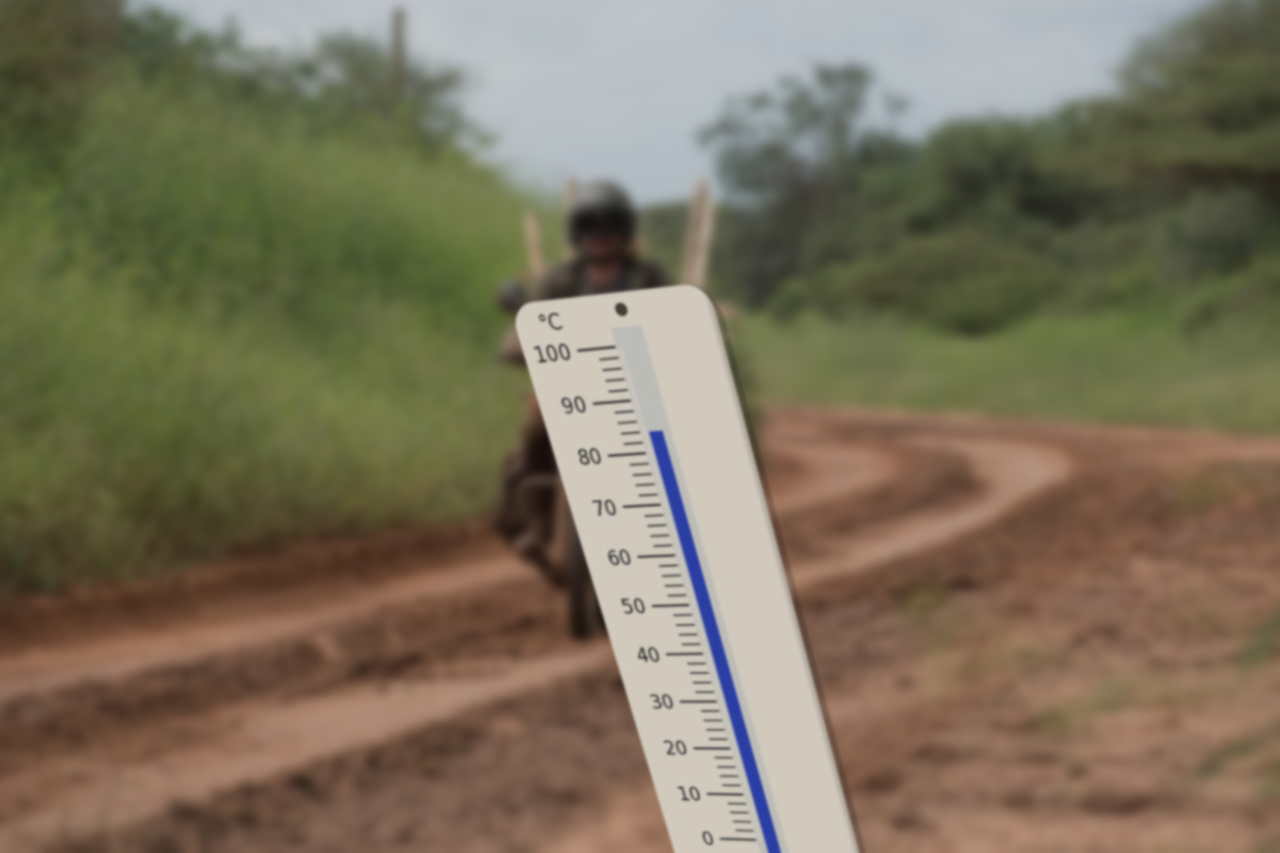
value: {"value": 84, "unit": "°C"}
